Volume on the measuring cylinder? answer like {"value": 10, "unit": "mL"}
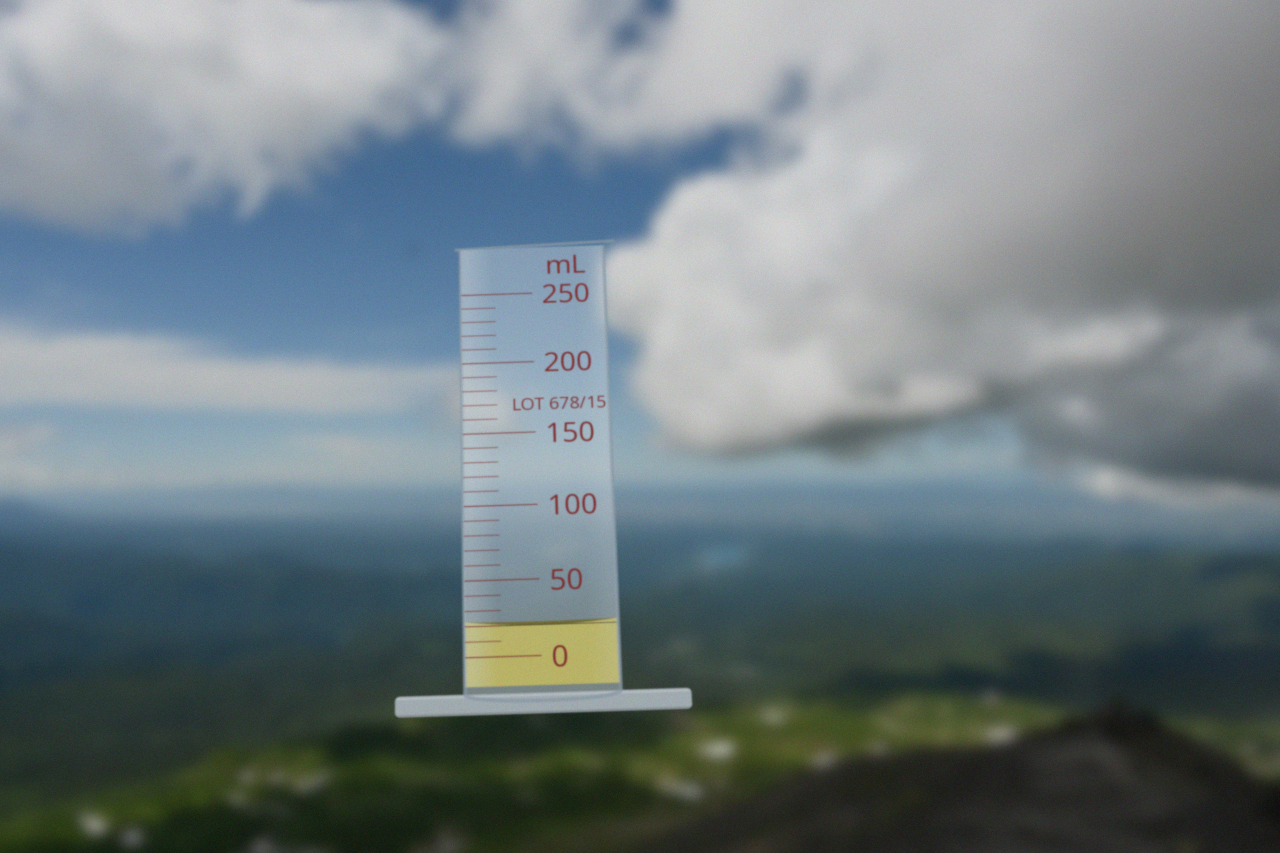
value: {"value": 20, "unit": "mL"}
